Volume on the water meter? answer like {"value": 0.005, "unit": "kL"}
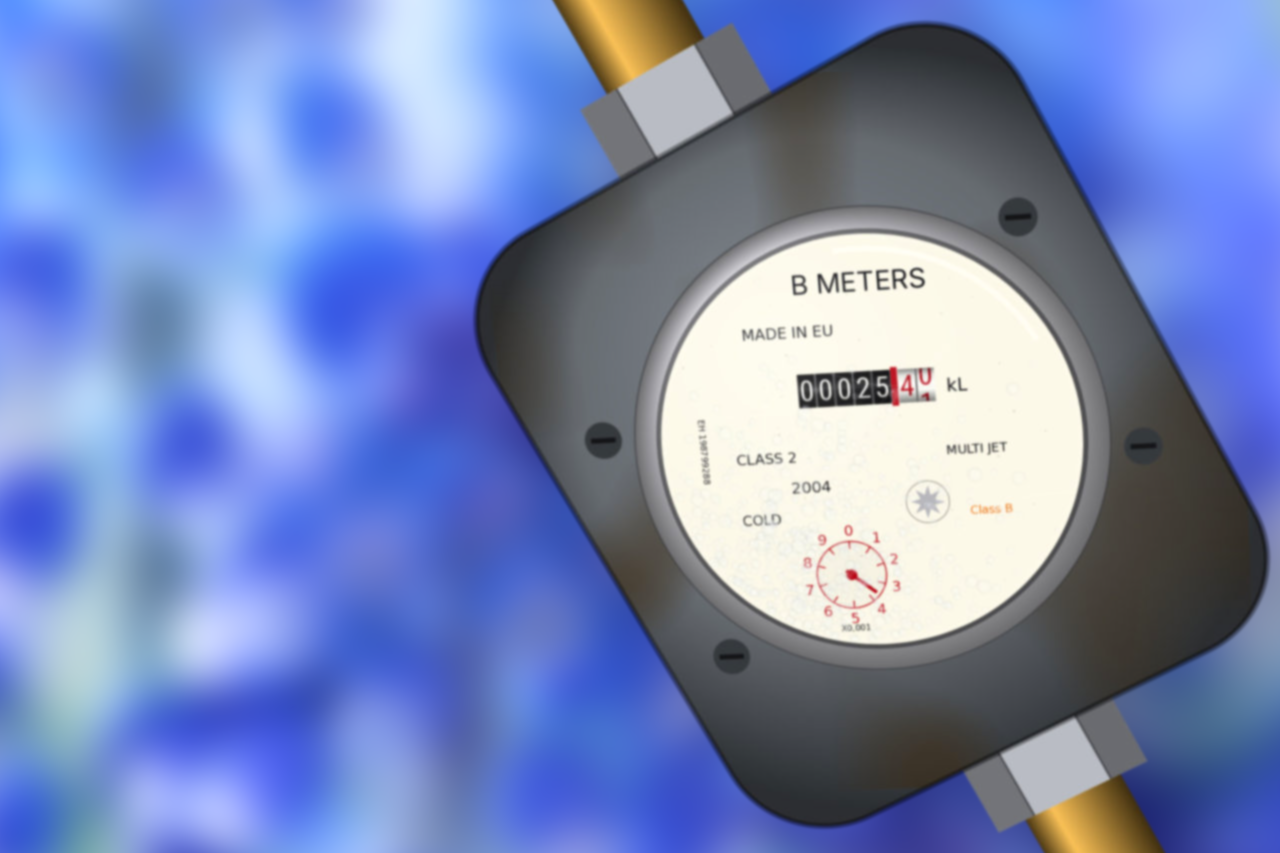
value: {"value": 25.403, "unit": "kL"}
